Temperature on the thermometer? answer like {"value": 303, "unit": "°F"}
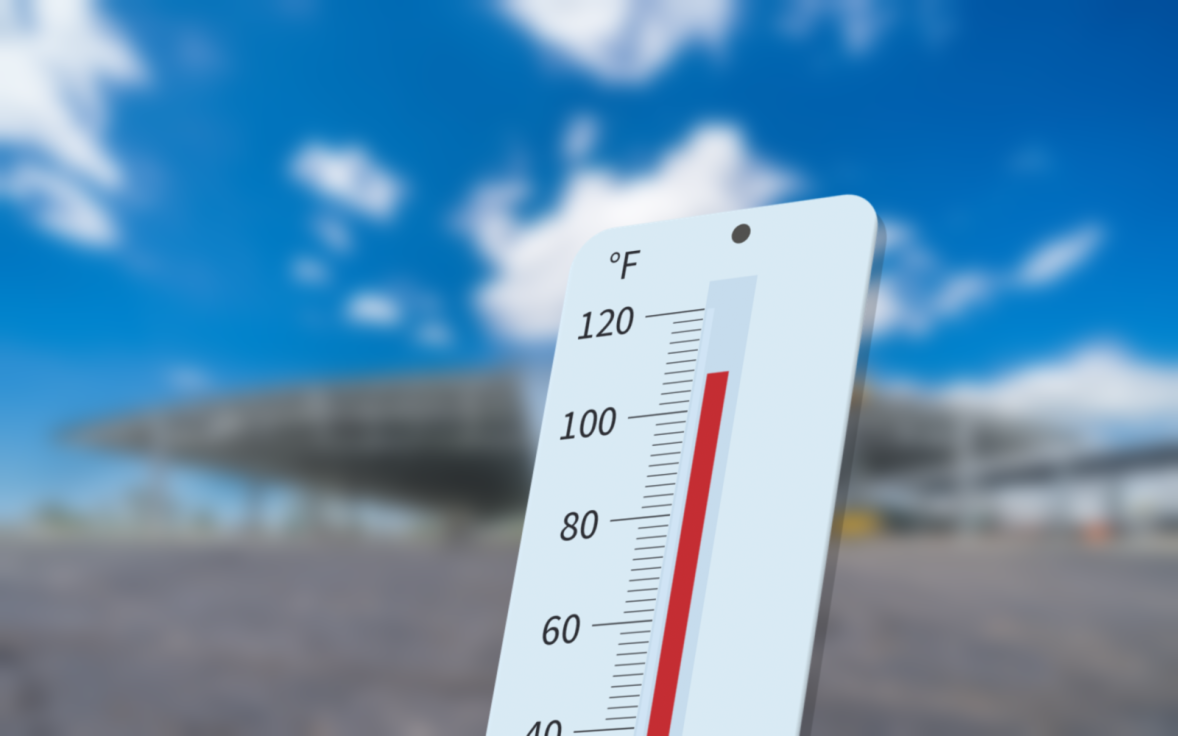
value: {"value": 107, "unit": "°F"}
